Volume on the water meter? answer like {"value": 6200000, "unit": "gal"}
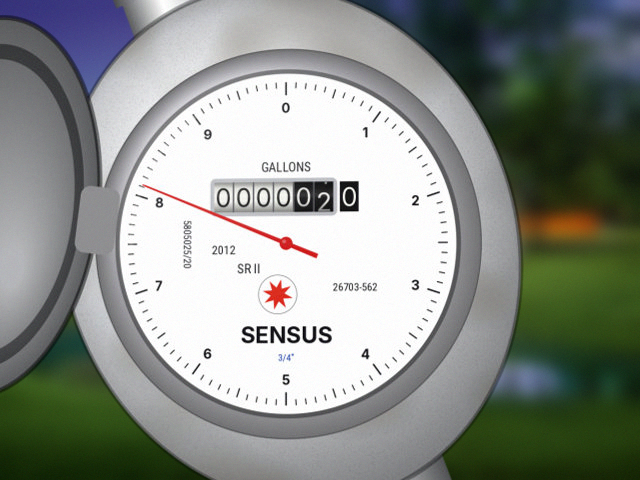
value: {"value": 18.1, "unit": "gal"}
